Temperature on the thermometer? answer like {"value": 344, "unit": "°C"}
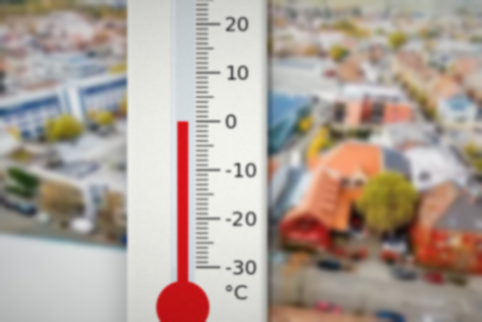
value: {"value": 0, "unit": "°C"}
